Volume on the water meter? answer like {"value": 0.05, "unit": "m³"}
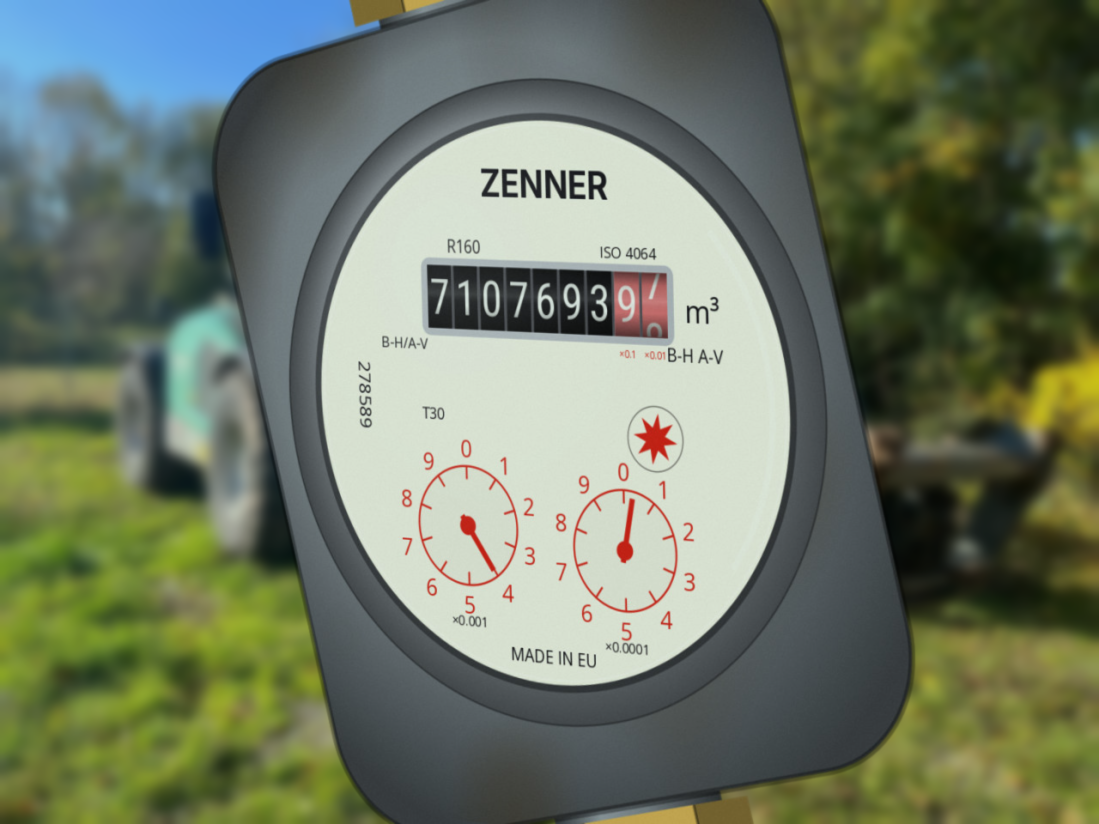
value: {"value": 7107693.9740, "unit": "m³"}
